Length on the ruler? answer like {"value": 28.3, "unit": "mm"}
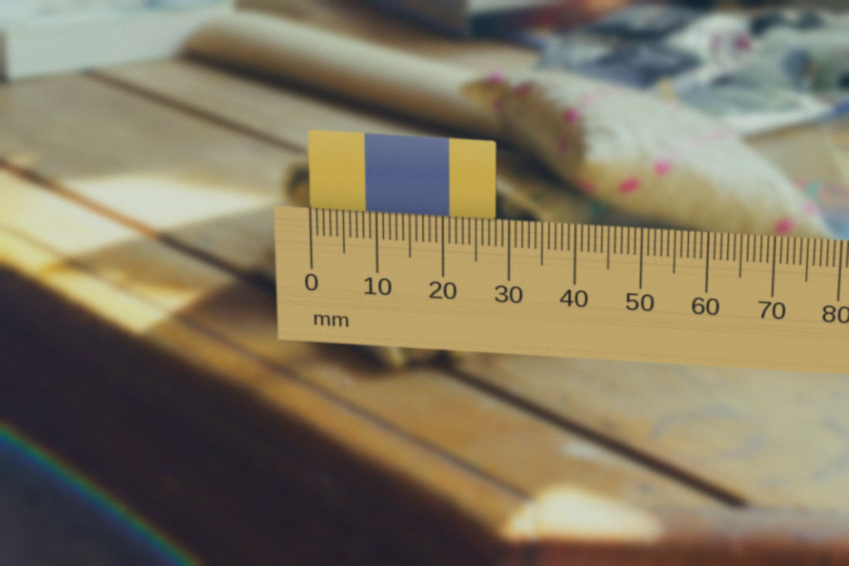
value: {"value": 28, "unit": "mm"}
